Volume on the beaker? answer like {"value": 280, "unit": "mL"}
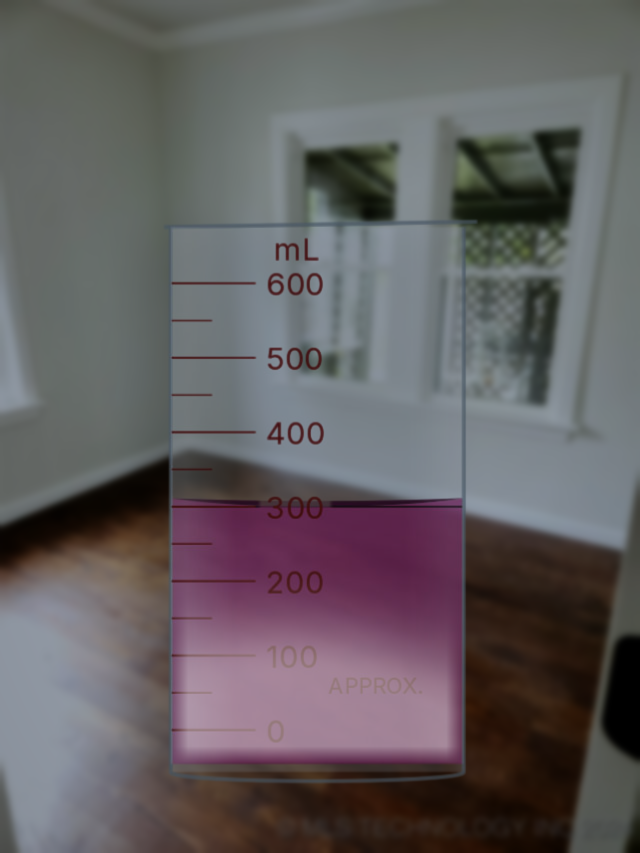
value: {"value": 300, "unit": "mL"}
